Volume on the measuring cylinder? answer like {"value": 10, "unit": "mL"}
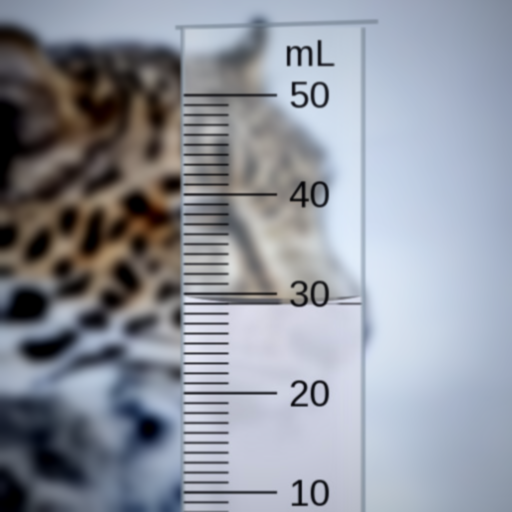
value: {"value": 29, "unit": "mL"}
